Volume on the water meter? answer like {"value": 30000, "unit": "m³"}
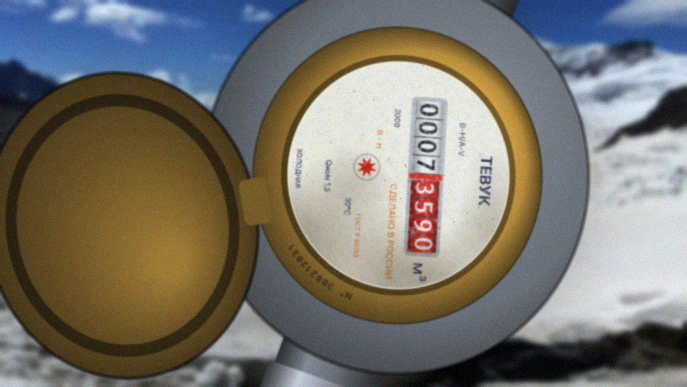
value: {"value": 7.3590, "unit": "m³"}
